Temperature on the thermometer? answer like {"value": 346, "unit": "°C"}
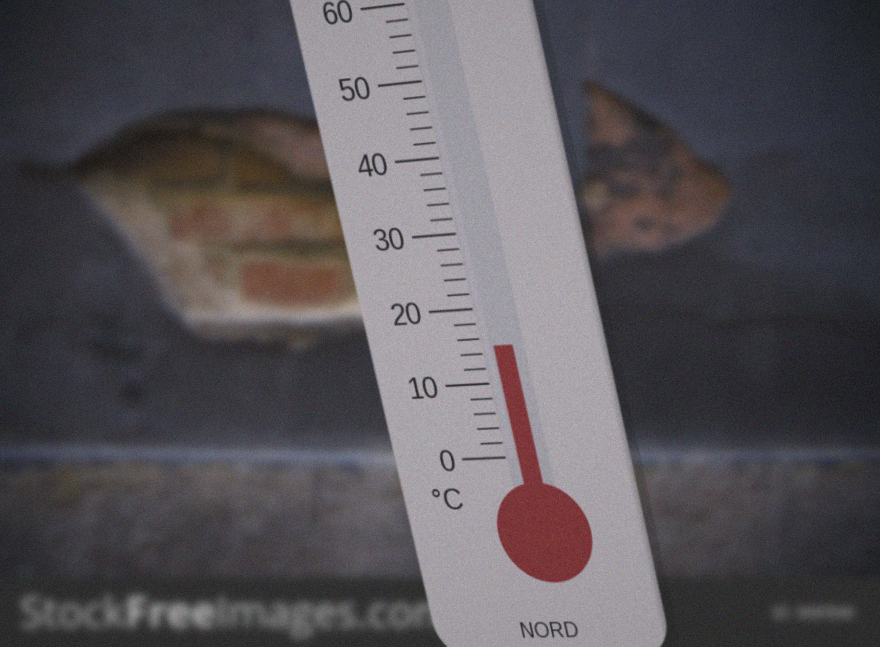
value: {"value": 15, "unit": "°C"}
